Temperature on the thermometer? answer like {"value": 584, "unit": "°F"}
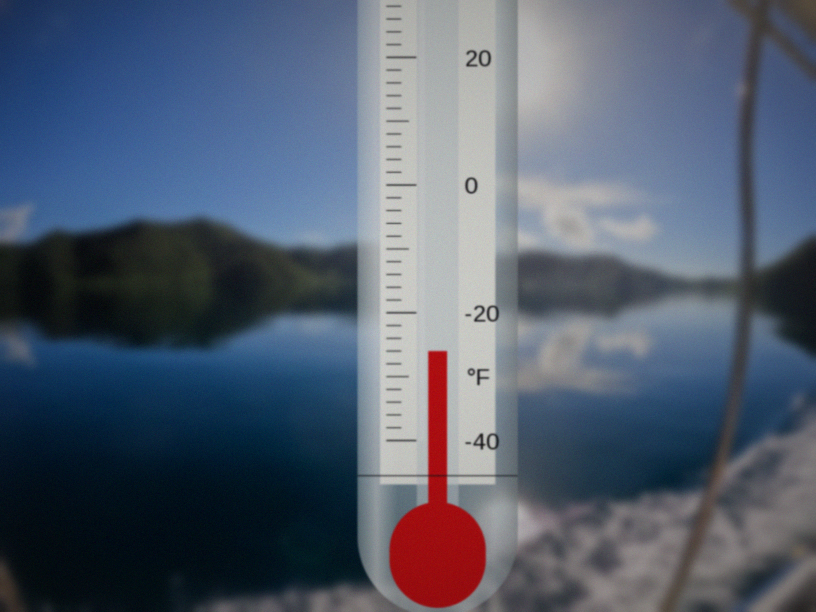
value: {"value": -26, "unit": "°F"}
